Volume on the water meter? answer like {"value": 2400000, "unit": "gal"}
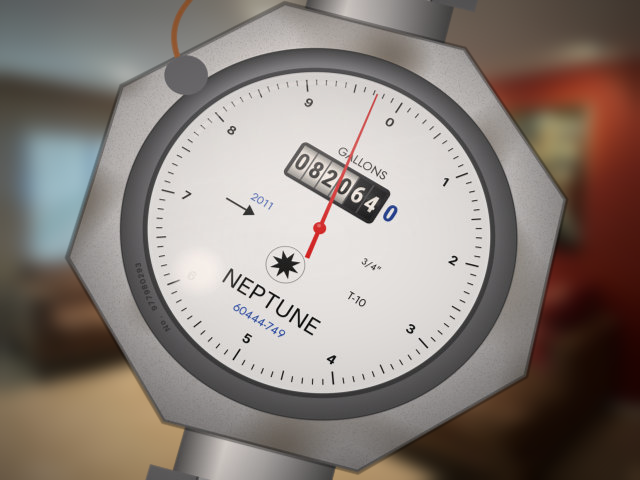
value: {"value": 820639.7, "unit": "gal"}
